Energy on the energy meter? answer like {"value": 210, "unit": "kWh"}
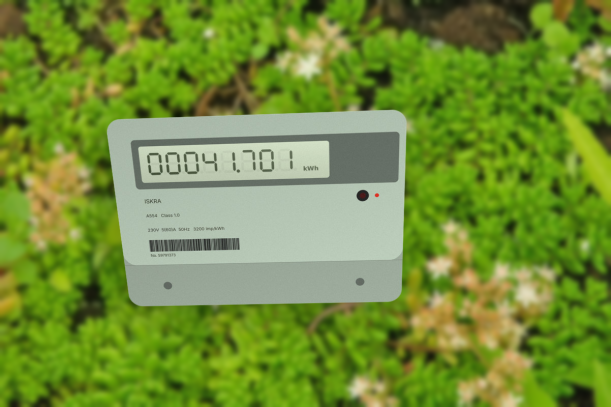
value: {"value": 41.701, "unit": "kWh"}
